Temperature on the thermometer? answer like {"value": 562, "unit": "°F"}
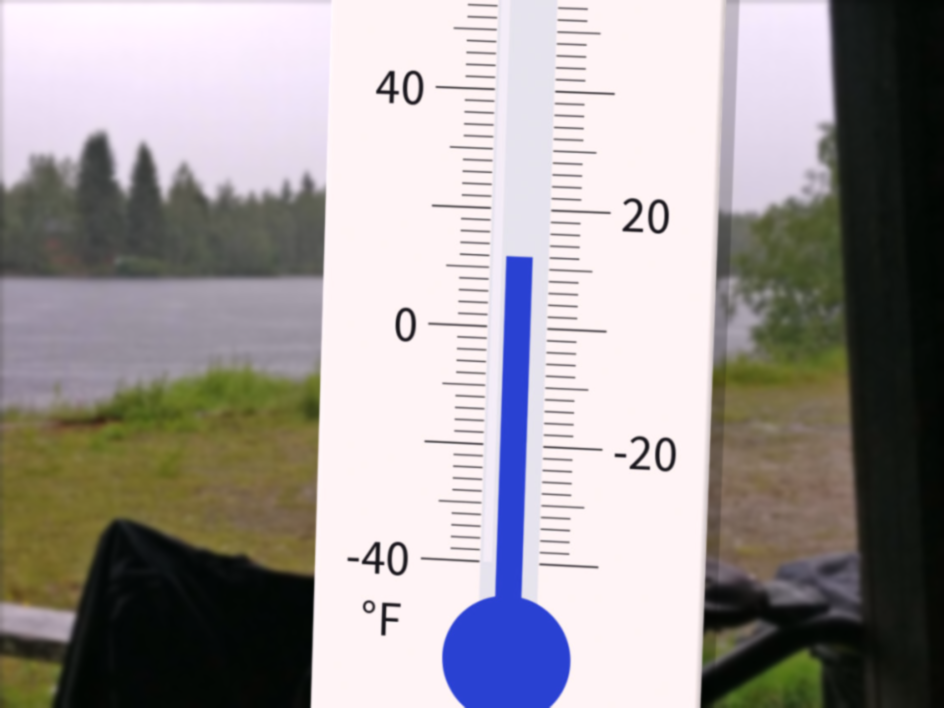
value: {"value": 12, "unit": "°F"}
